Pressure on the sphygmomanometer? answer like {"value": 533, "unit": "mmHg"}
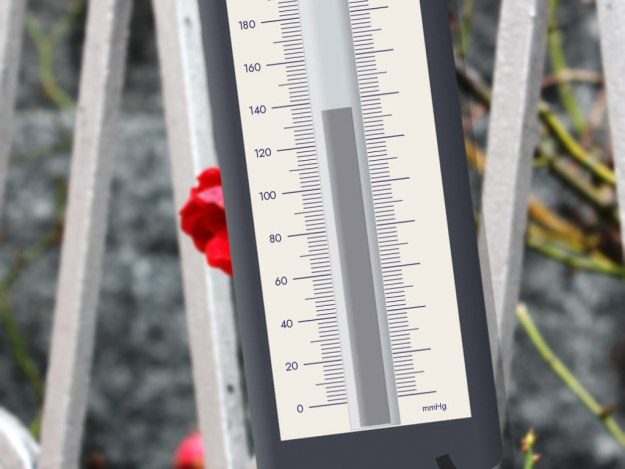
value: {"value": 136, "unit": "mmHg"}
